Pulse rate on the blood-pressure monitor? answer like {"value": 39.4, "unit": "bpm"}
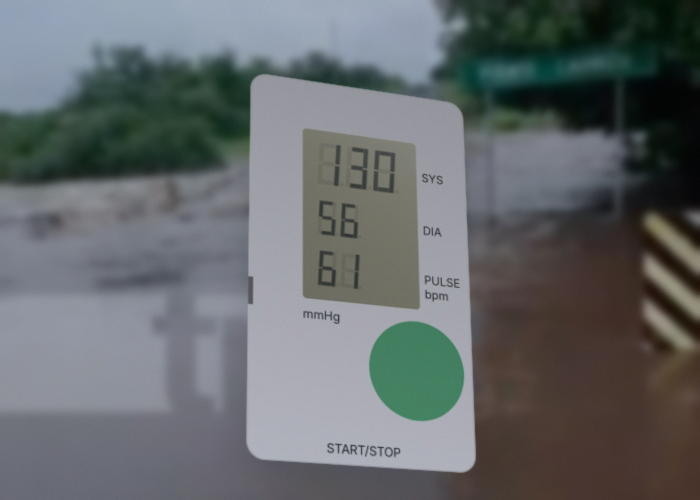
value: {"value": 61, "unit": "bpm"}
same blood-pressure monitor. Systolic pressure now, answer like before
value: {"value": 130, "unit": "mmHg"}
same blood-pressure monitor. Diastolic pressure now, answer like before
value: {"value": 56, "unit": "mmHg"}
